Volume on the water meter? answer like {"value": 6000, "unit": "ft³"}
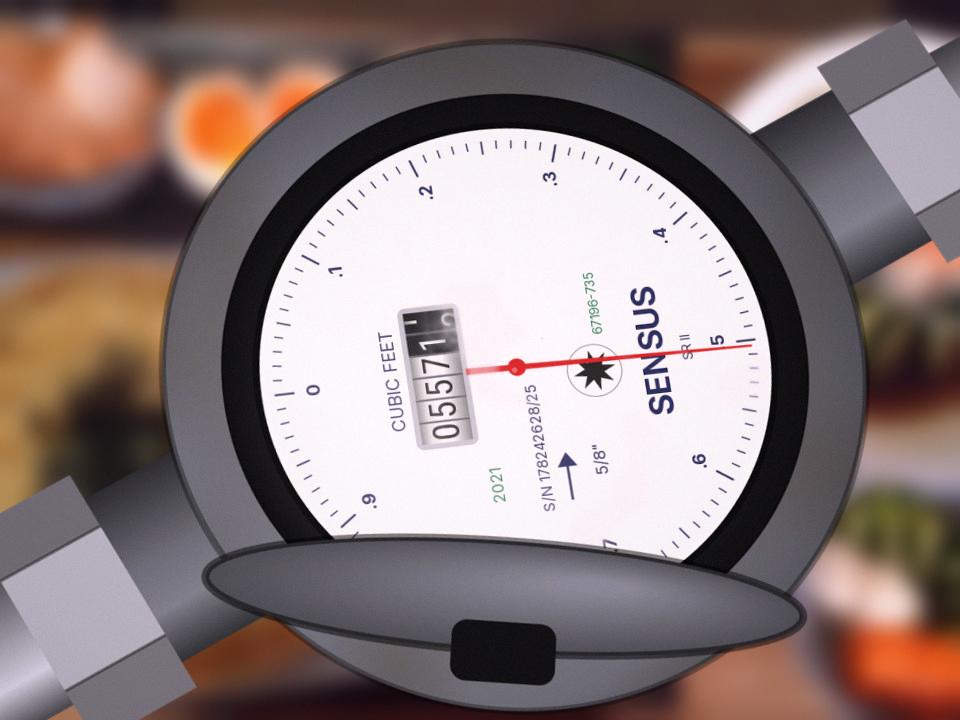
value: {"value": 55711.50, "unit": "ft³"}
